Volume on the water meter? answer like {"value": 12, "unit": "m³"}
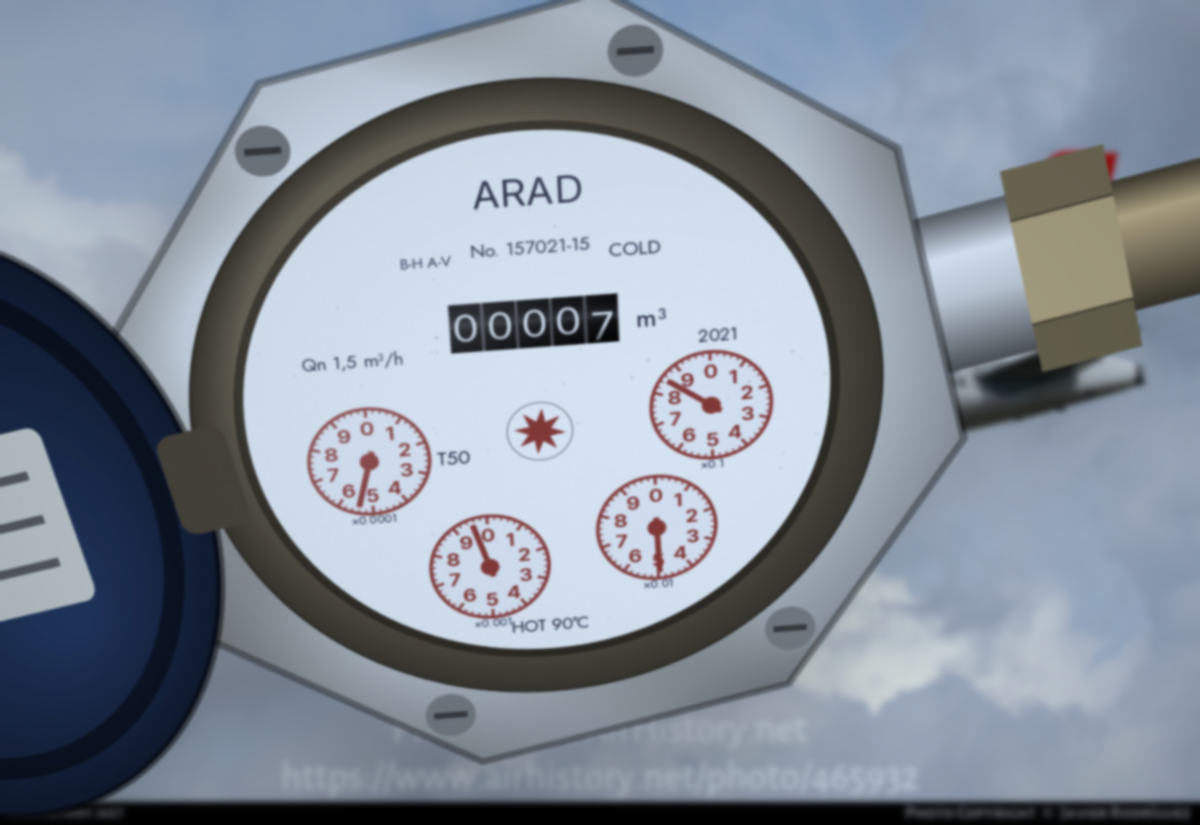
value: {"value": 6.8495, "unit": "m³"}
